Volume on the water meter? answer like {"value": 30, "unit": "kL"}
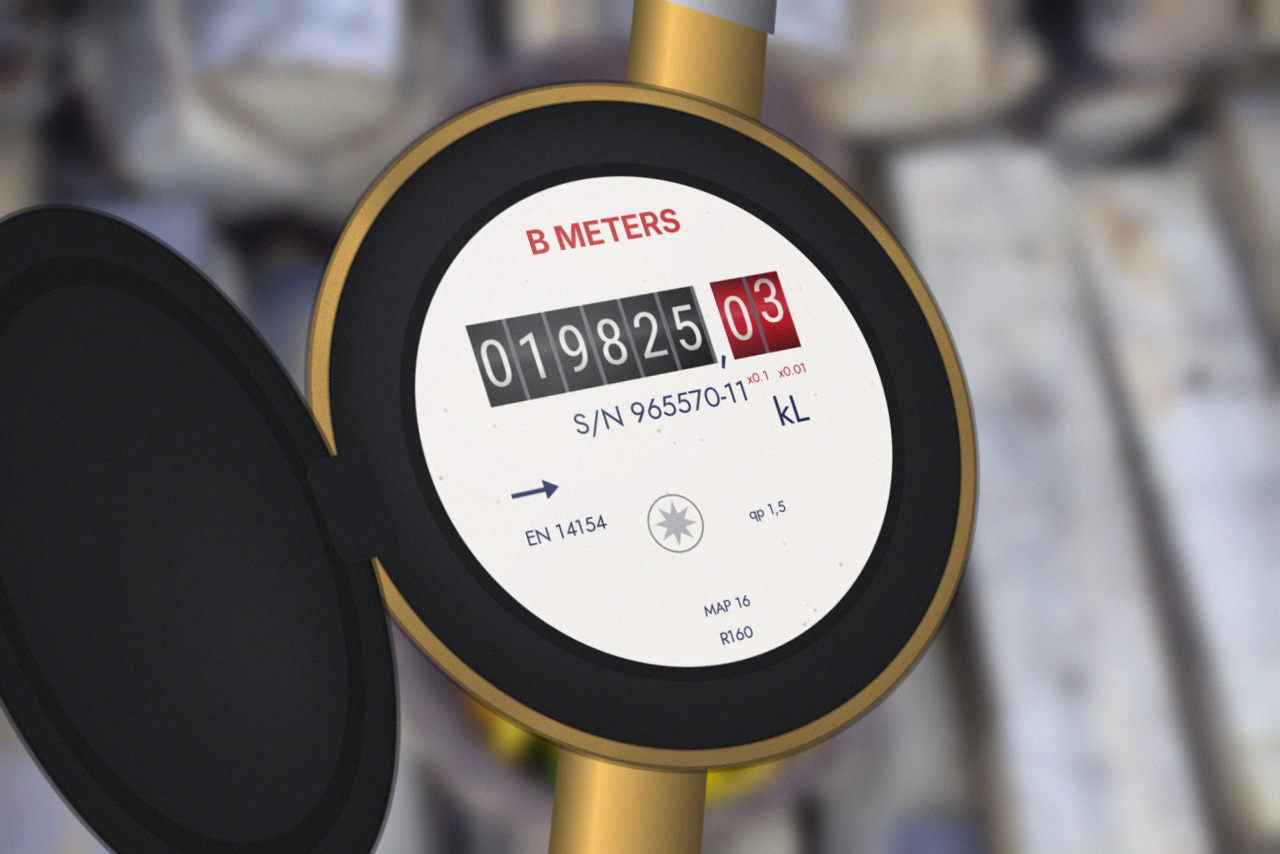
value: {"value": 19825.03, "unit": "kL"}
